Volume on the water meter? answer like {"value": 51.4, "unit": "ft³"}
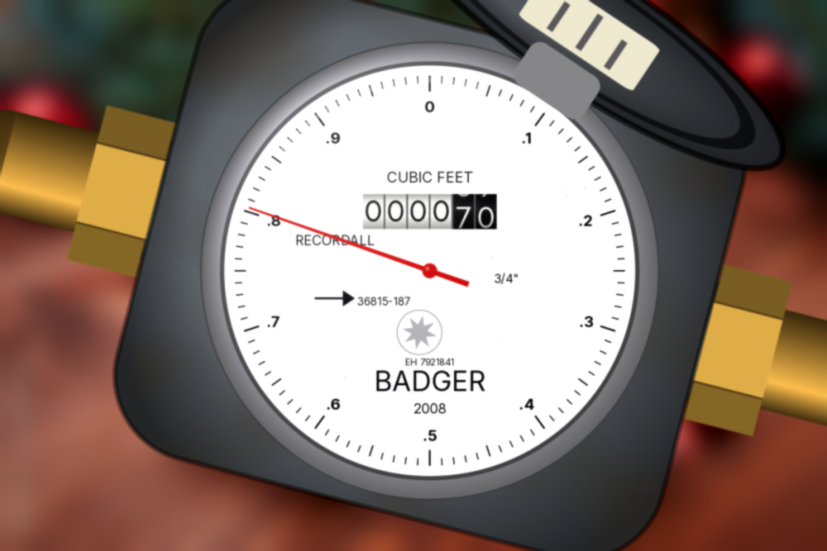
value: {"value": 69.80, "unit": "ft³"}
